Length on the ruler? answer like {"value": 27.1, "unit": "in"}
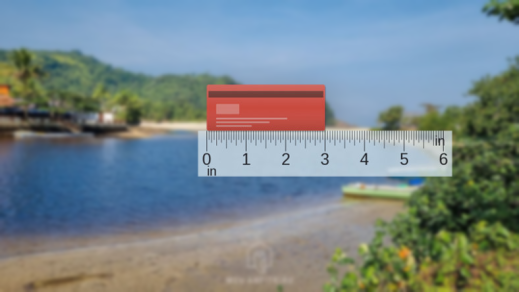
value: {"value": 3, "unit": "in"}
